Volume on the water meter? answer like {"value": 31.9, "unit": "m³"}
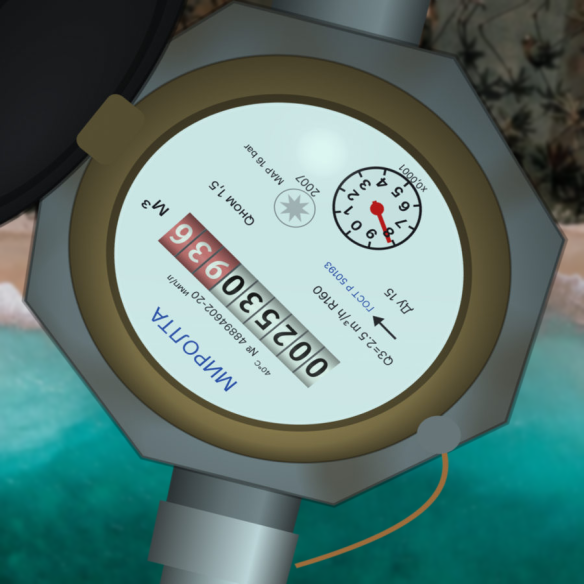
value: {"value": 2530.9368, "unit": "m³"}
